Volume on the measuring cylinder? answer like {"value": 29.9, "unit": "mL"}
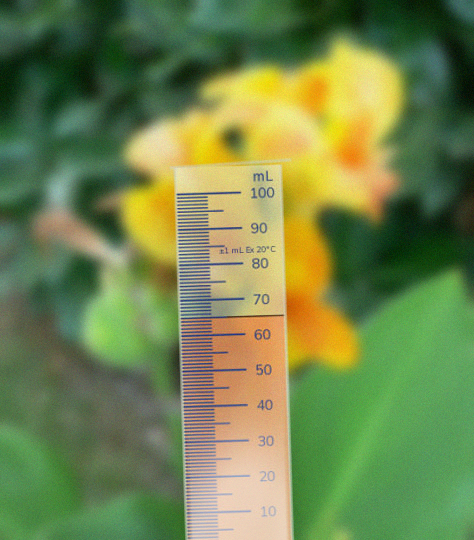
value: {"value": 65, "unit": "mL"}
